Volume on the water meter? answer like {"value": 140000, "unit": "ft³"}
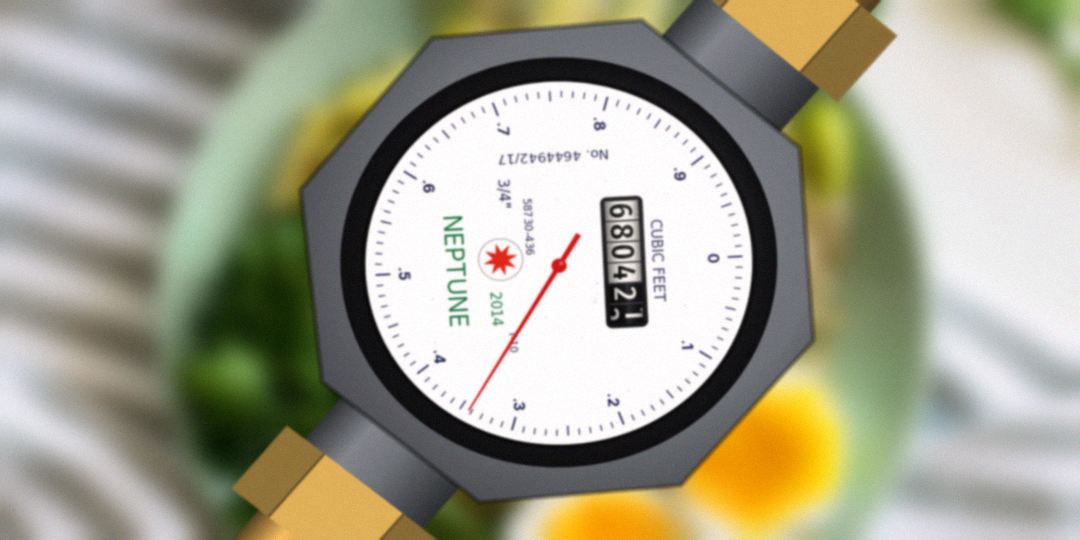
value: {"value": 680421.34, "unit": "ft³"}
